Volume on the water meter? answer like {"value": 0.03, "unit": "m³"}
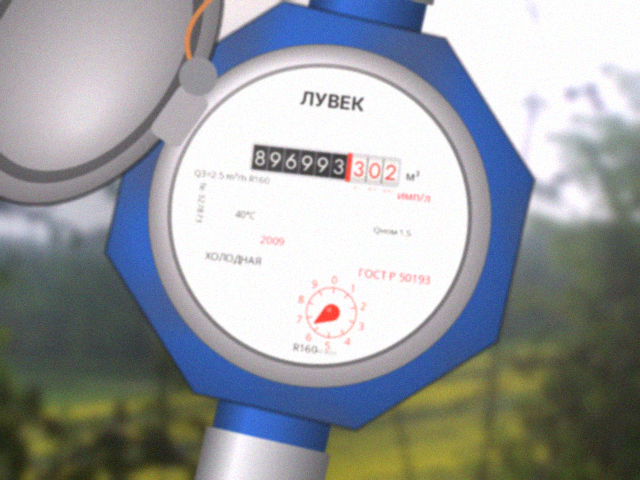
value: {"value": 896993.3026, "unit": "m³"}
